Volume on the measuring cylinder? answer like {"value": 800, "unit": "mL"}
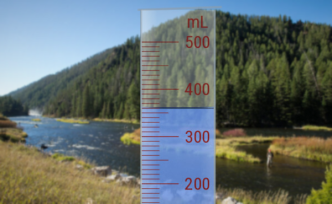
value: {"value": 360, "unit": "mL"}
